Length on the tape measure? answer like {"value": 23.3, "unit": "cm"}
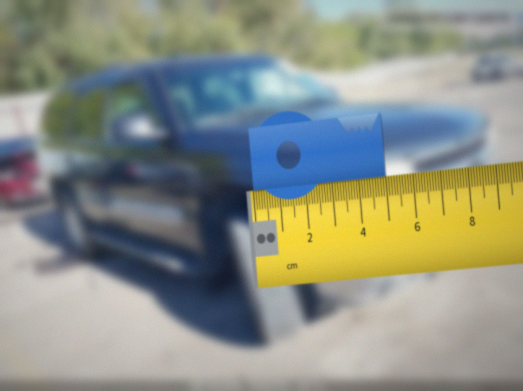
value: {"value": 5, "unit": "cm"}
